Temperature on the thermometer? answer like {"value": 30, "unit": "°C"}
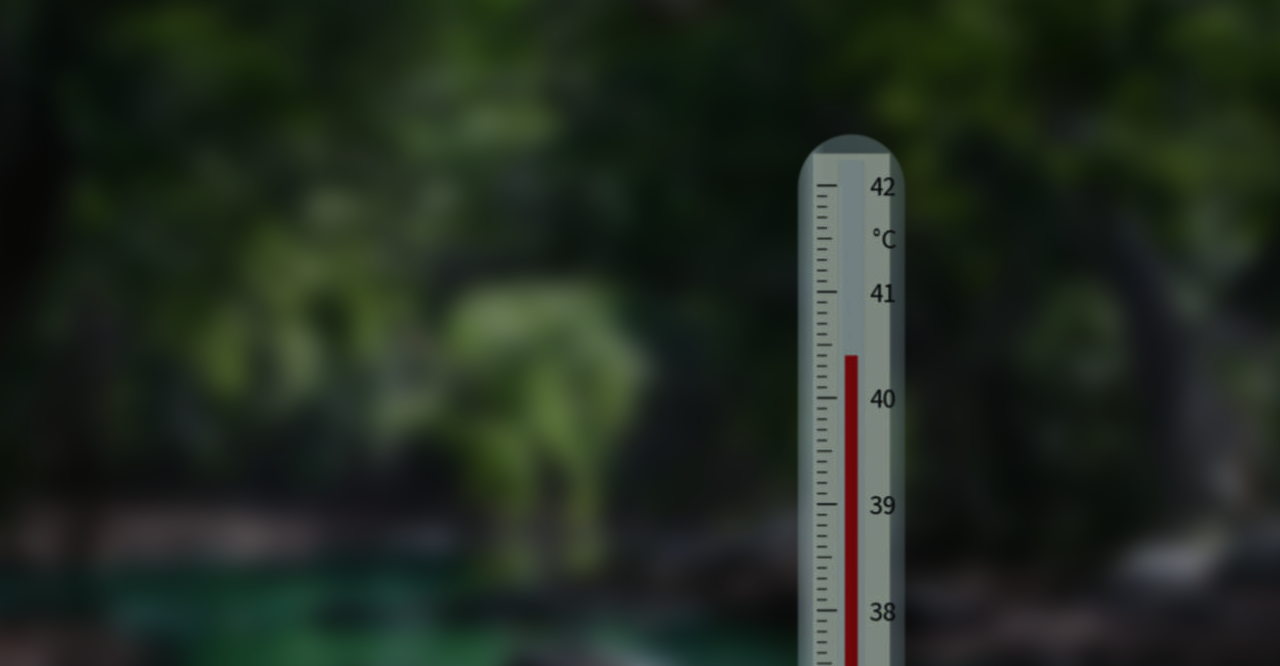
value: {"value": 40.4, "unit": "°C"}
